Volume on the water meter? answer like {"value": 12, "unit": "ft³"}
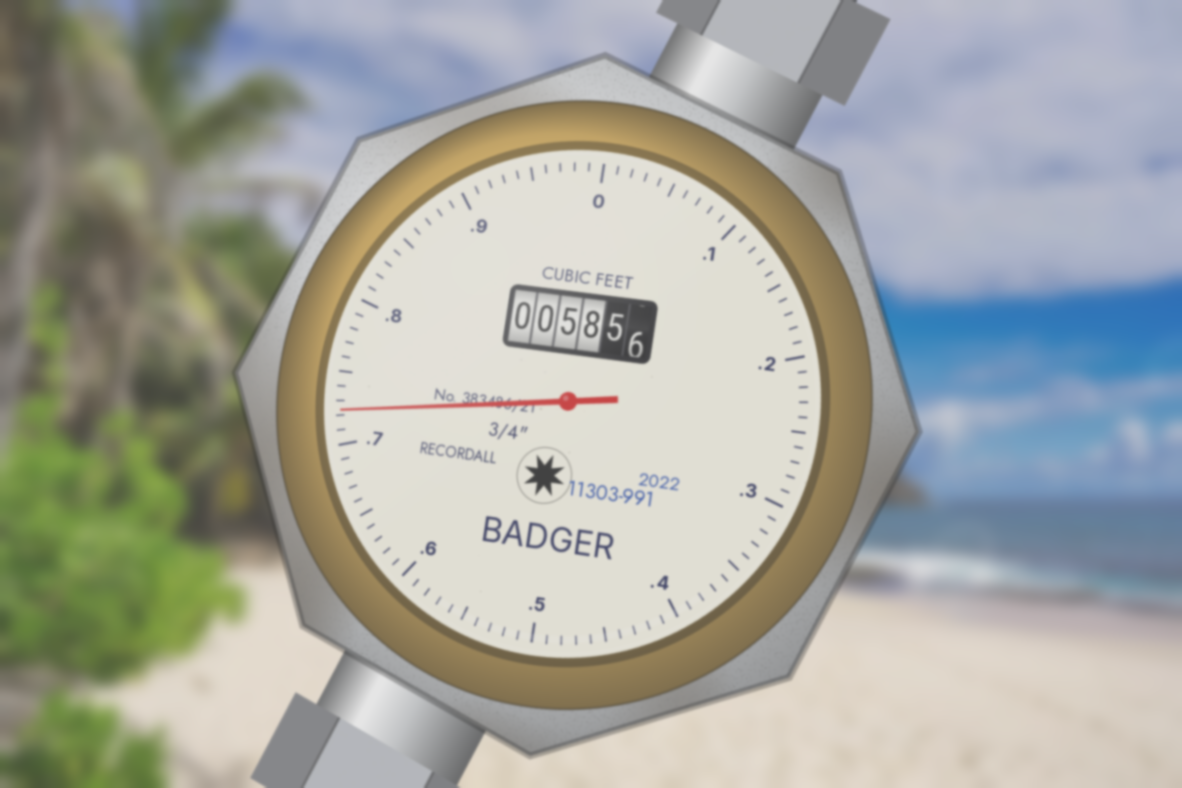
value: {"value": 5855.72, "unit": "ft³"}
